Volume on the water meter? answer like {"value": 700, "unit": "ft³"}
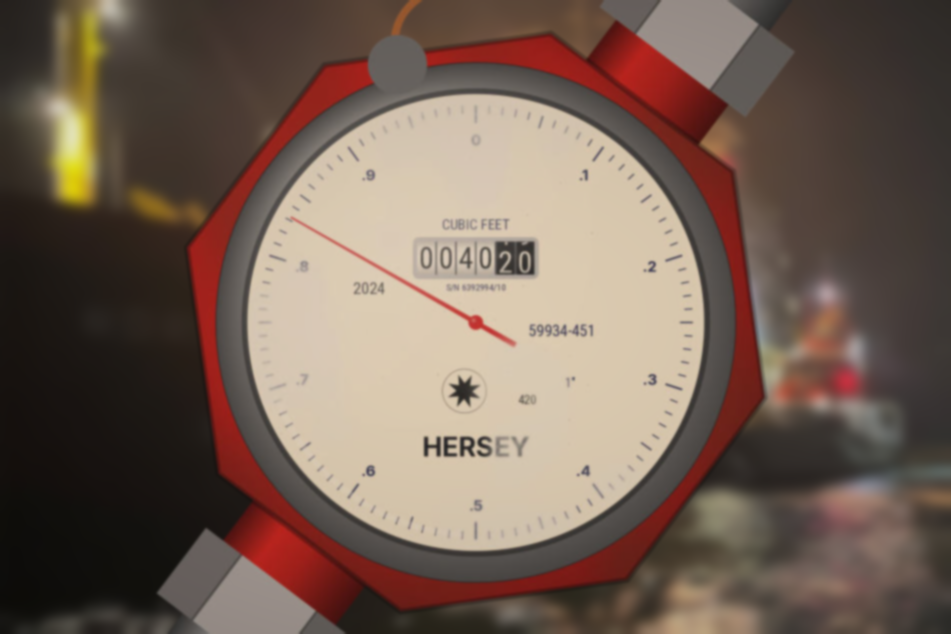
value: {"value": 4019.83, "unit": "ft³"}
